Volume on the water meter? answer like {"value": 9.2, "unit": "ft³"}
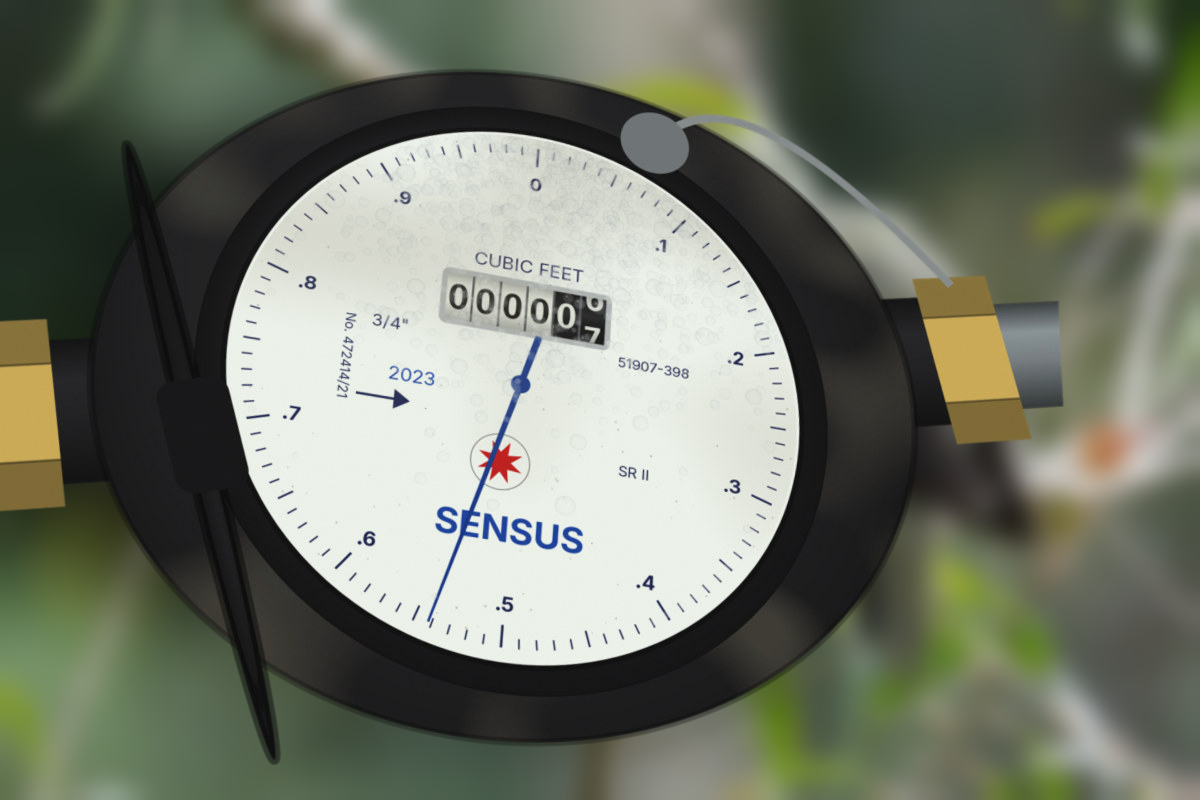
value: {"value": 6.54, "unit": "ft³"}
